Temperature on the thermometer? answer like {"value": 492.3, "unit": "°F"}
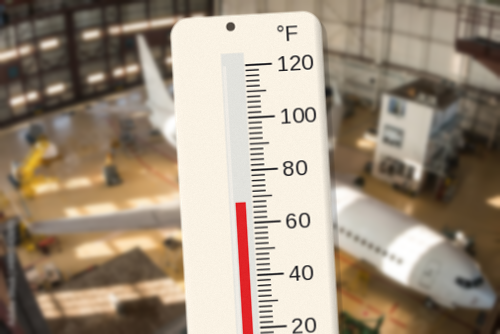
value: {"value": 68, "unit": "°F"}
